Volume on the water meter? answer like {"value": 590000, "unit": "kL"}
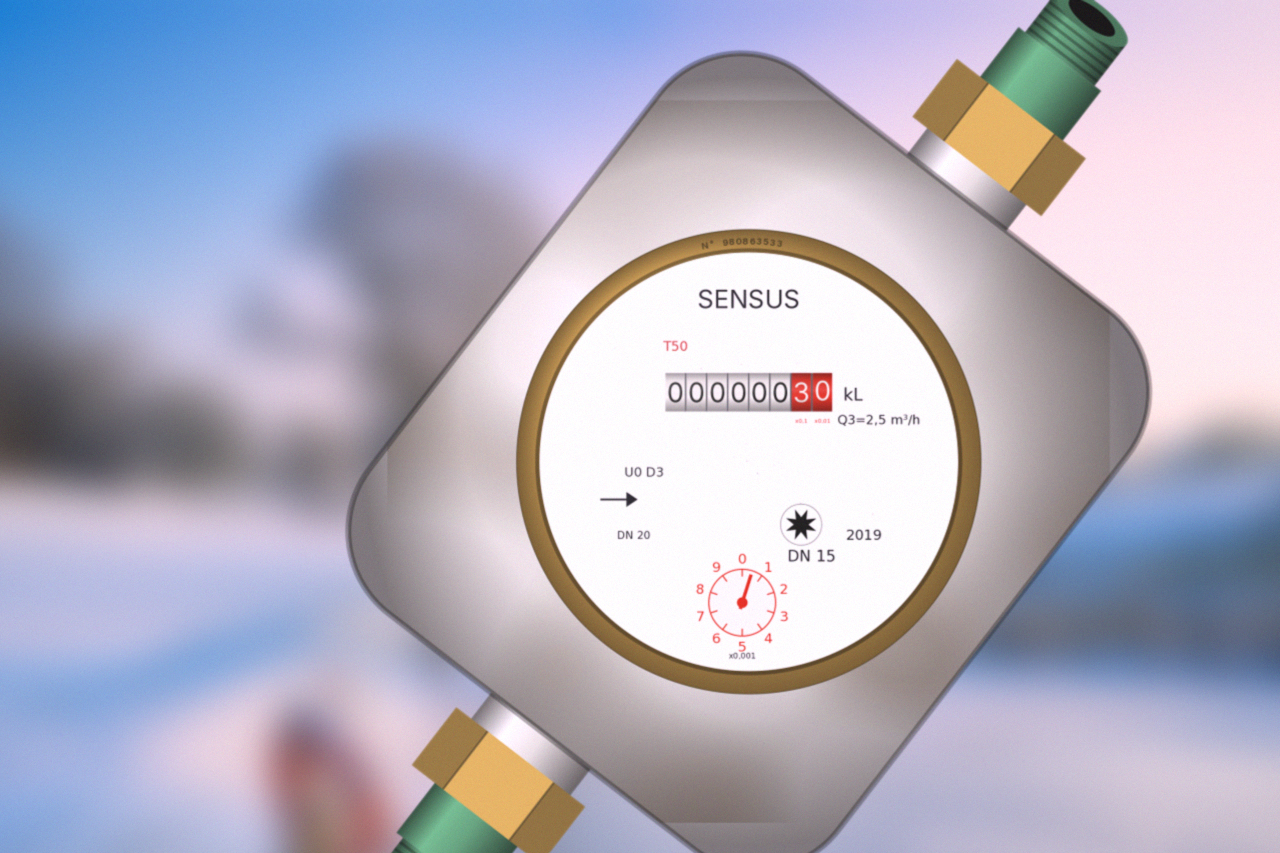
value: {"value": 0.300, "unit": "kL"}
